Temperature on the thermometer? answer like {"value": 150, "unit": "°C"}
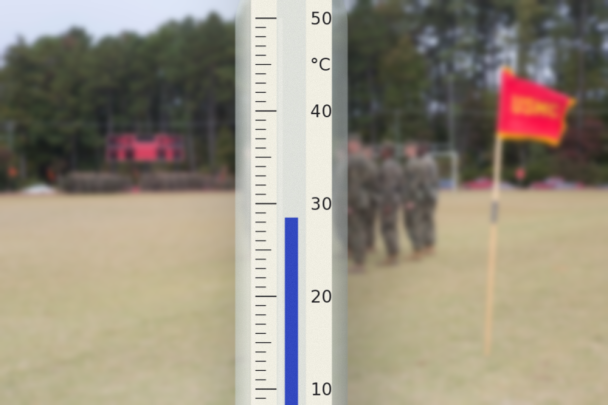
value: {"value": 28.5, "unit": "°C"}
